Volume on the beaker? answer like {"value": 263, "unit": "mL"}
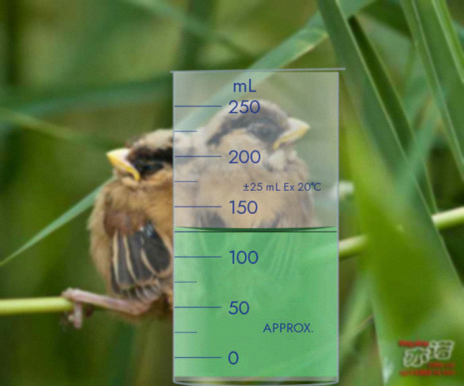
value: {"value": 125, "unit": "mL"}
